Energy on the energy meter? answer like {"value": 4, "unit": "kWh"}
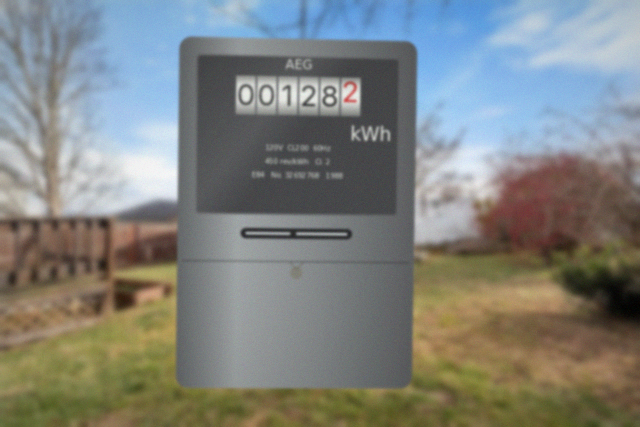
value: {"value": 128.2, "unit": "kWh"}
